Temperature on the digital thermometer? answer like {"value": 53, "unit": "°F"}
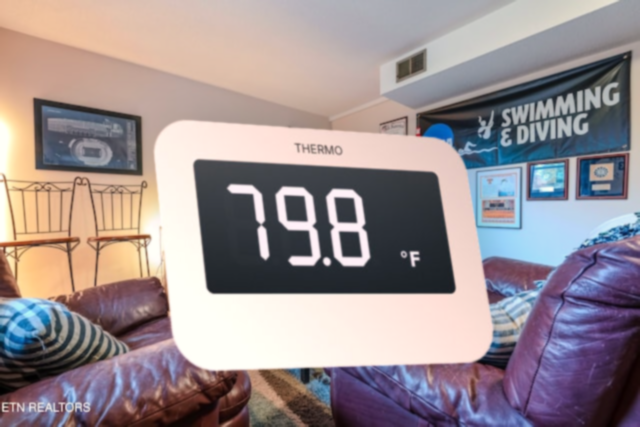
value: {"value": 79.8, "unit": "°F"}
